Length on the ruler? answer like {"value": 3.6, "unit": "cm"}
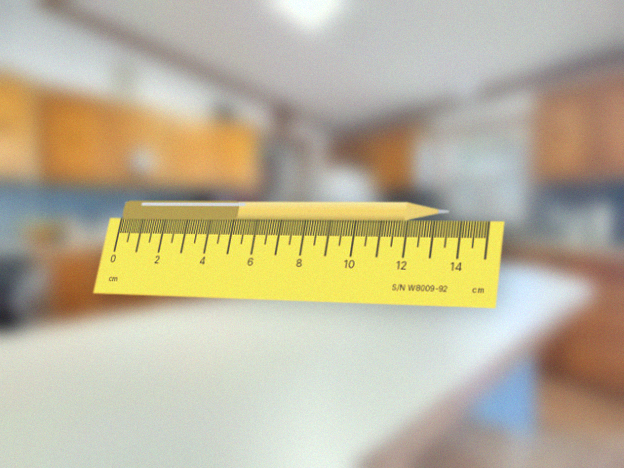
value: {"value": 13.5, "unit": "cm"}
